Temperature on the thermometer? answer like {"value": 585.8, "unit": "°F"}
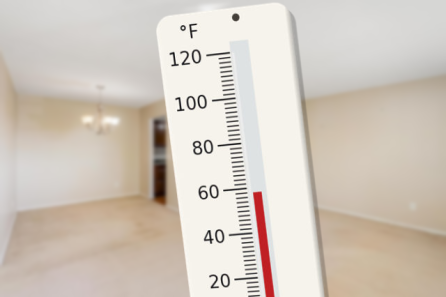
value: {"value": 58, "unit": "°F"}
